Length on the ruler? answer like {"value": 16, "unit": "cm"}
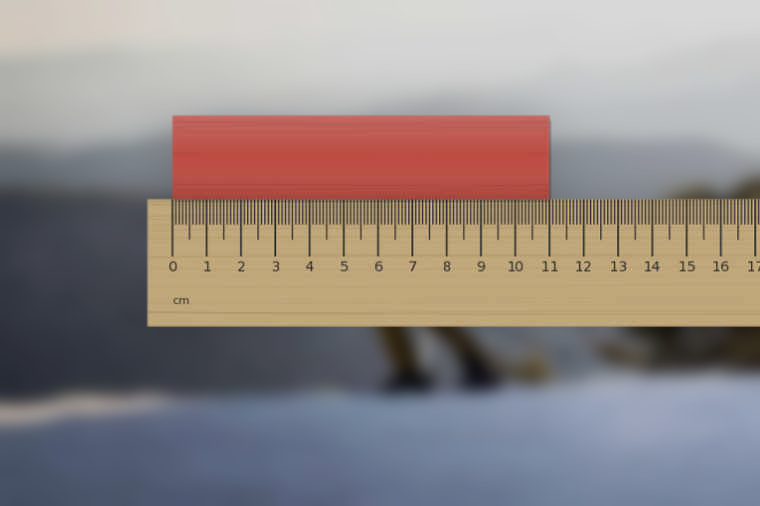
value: {"value": 11, "unit": "cm"}
